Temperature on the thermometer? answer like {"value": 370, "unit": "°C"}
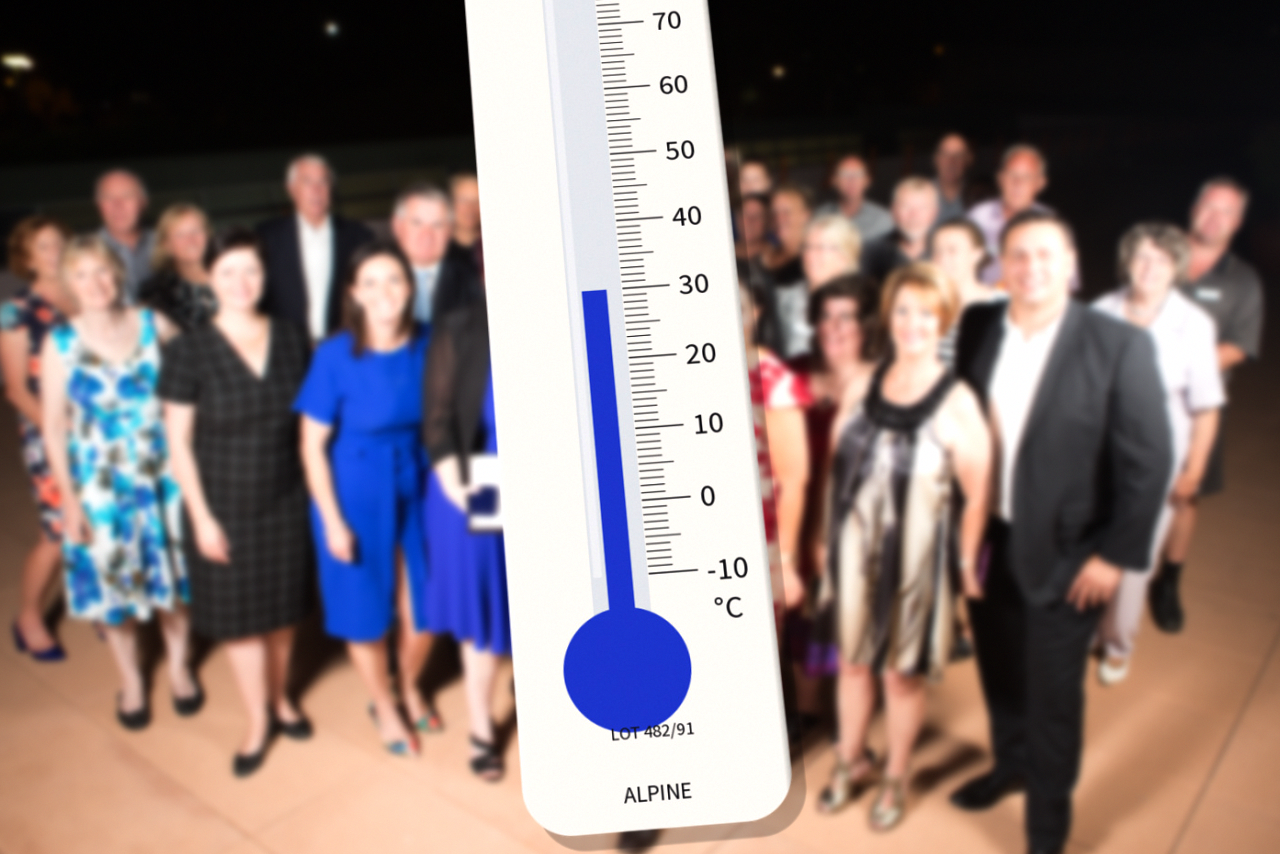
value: {"value": 30, "unit": "°C"}
